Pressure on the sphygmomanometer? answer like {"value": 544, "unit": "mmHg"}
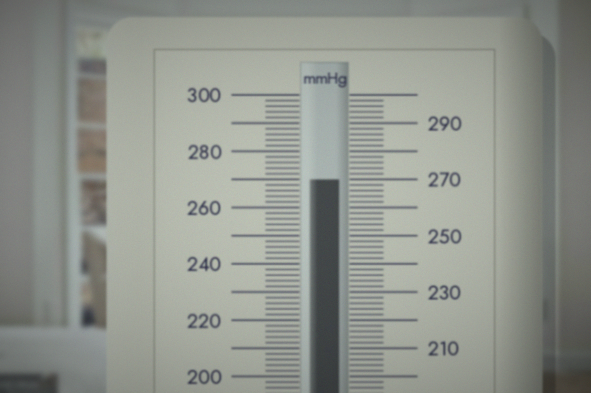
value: {"value": 270, "unit": "mmHg"}
